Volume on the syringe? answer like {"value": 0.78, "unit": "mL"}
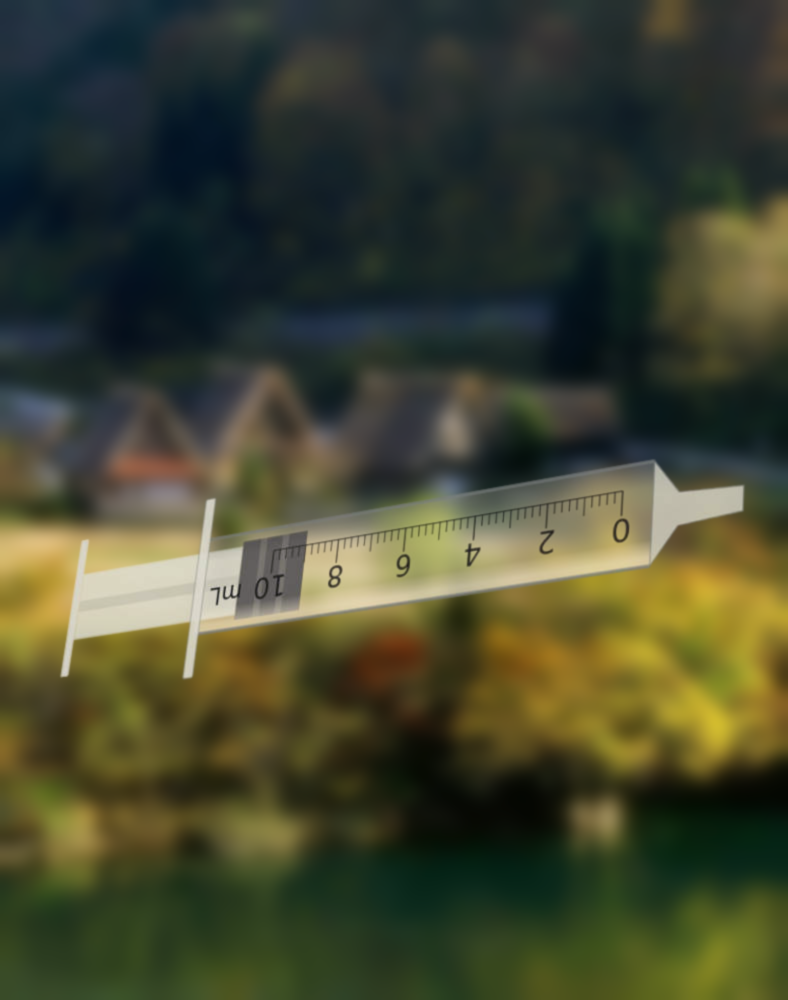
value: {"value": 9, "unit": "mL"}
